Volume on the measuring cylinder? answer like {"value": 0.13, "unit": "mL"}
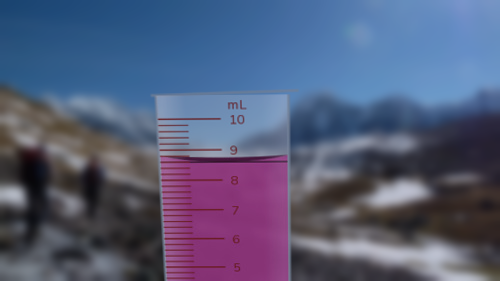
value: {"value": 8.6, "unit": "mL"}
